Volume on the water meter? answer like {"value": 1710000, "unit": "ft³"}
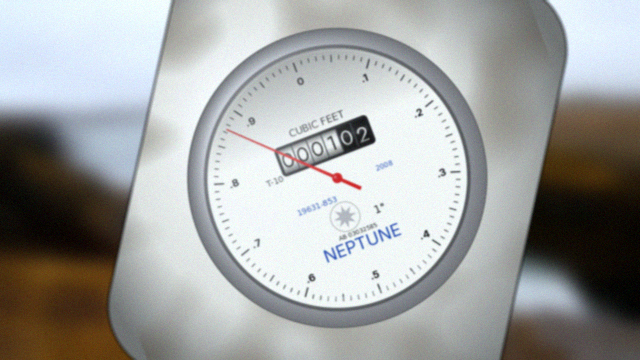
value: {"value": 101.87, "unit": "ft³"}
